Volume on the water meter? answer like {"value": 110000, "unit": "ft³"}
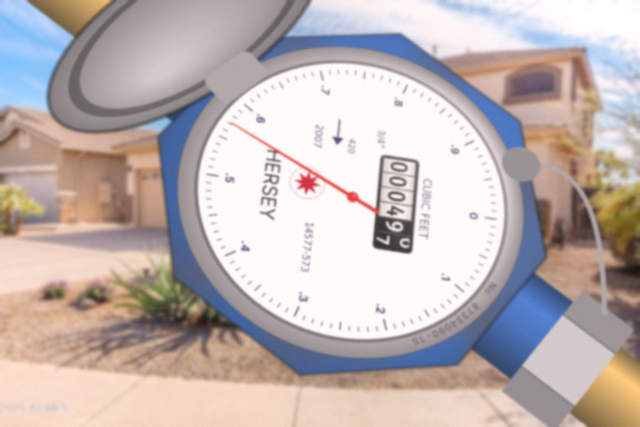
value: {"value": 496.57, "unit": "ft³"}
